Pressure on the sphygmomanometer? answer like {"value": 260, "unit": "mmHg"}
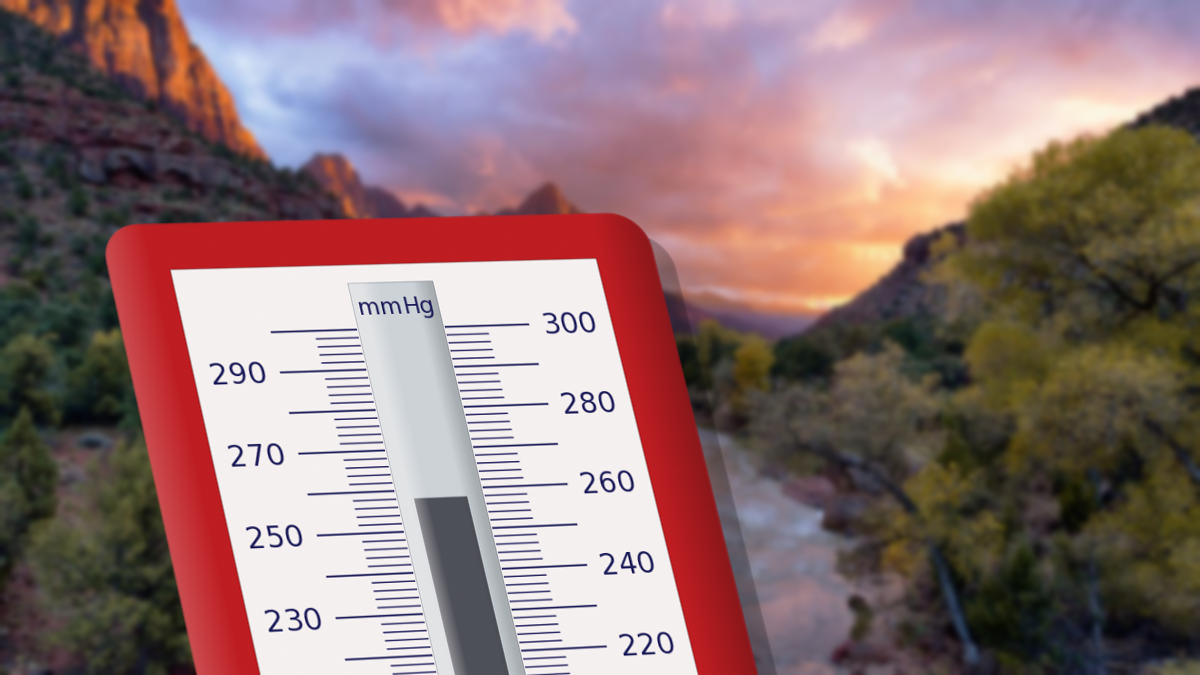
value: {"value": 258, "unit": "mmHg"}
